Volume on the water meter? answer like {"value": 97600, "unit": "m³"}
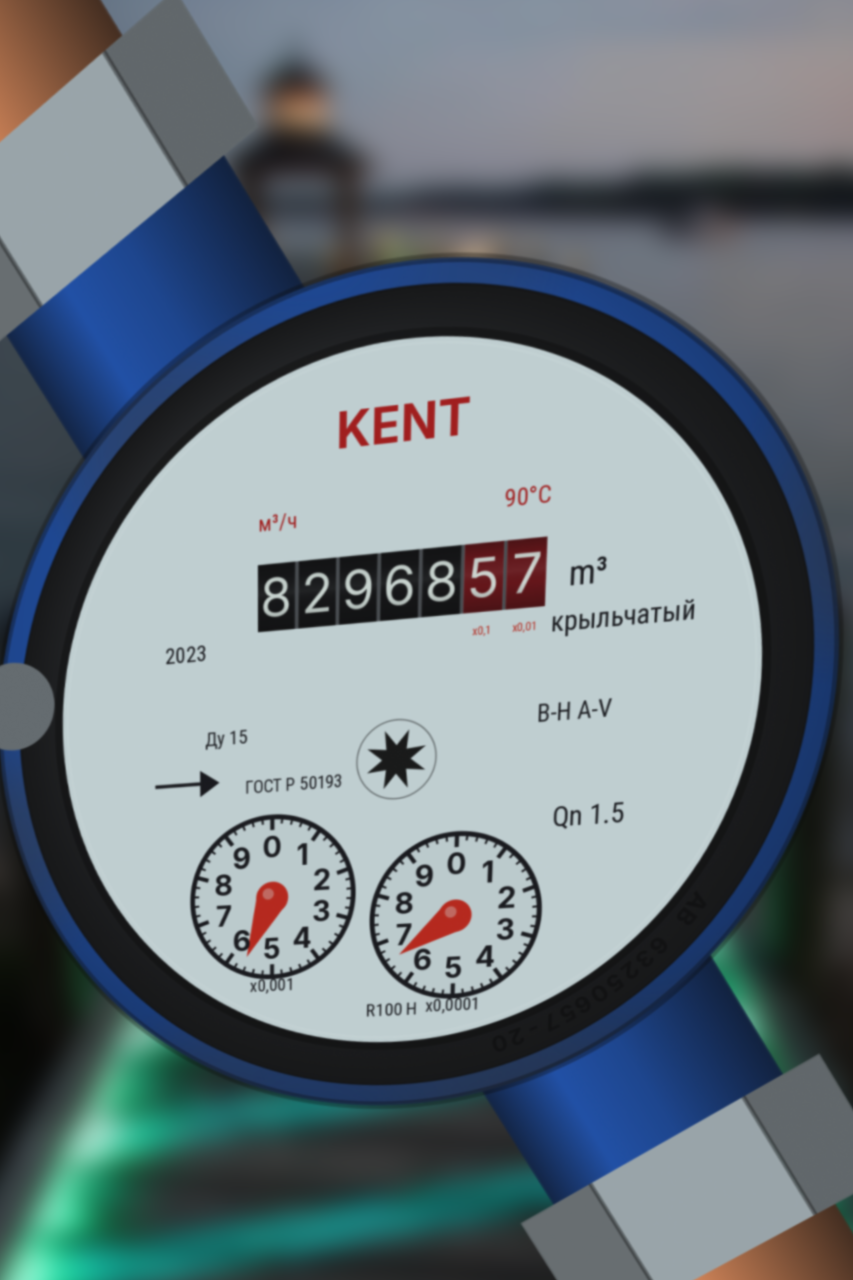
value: {"value": 82968.5756, "unit": "m³"}
